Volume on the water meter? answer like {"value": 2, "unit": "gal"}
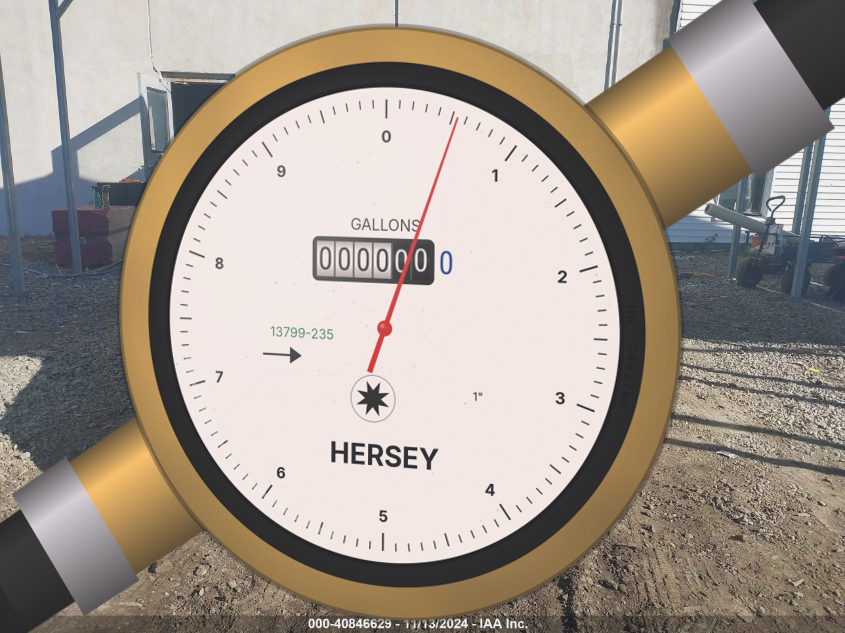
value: {"value": 0.5, "unit": "gal"}
